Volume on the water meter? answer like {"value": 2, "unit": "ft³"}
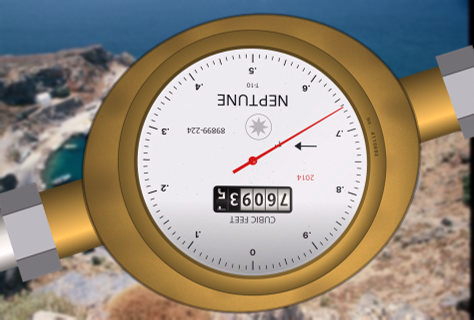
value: {"value": 760934.66, "unit": "ft³"}
